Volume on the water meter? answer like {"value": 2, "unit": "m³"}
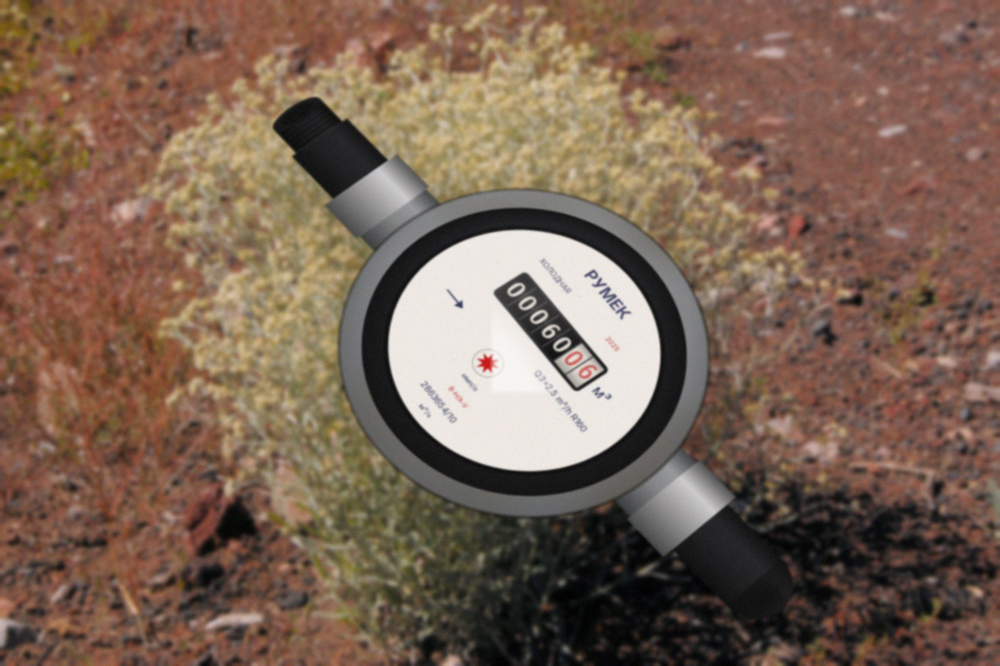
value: {"value": 60.06, "unit": "m³"}
